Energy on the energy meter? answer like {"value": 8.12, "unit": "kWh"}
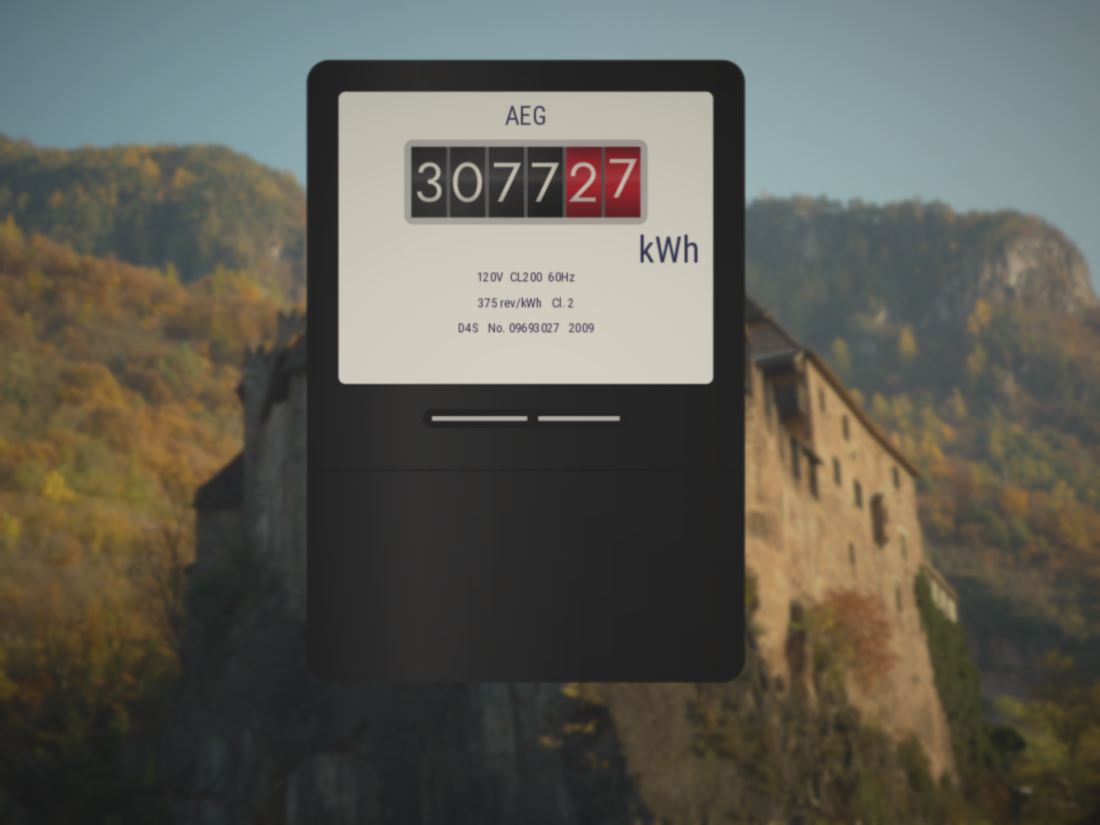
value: {"value": 3077.27, "unit": "kWh"}
